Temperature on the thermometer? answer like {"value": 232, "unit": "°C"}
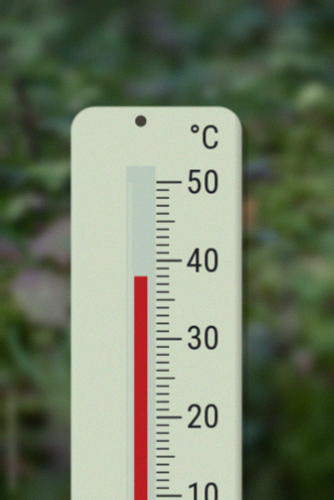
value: {"value": 38, "unit": "°C"}
